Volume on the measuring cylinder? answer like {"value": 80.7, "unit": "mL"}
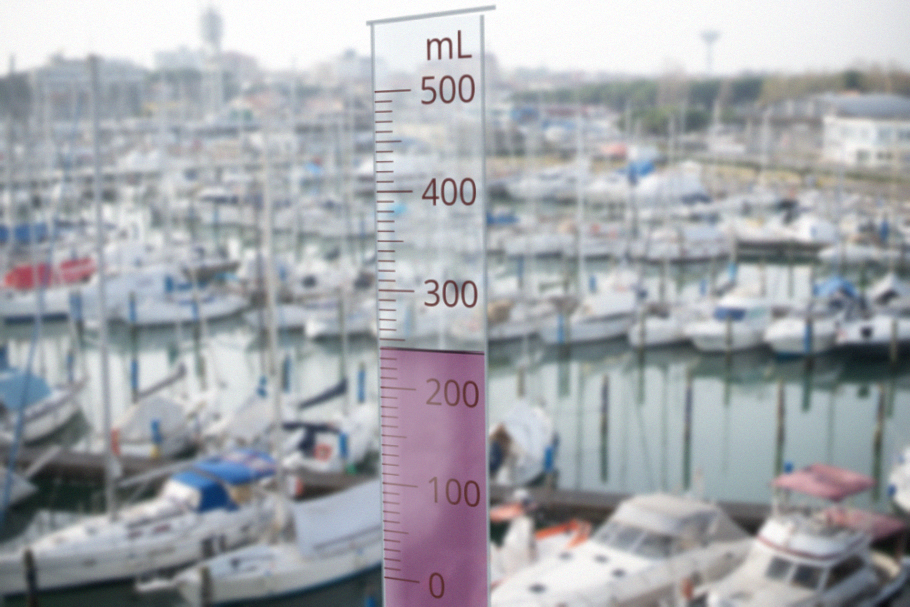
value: {"value": 240, "unit": "mL"}
